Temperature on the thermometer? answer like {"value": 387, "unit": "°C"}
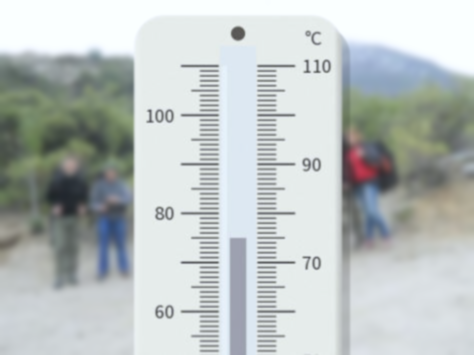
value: {"value": 75, "unit": "°C"}
